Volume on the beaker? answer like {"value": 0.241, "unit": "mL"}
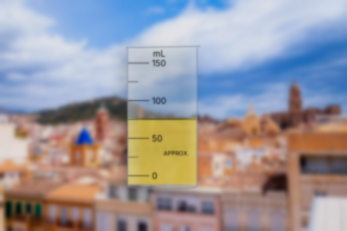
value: {"value": 75, "unit": "mL"}
